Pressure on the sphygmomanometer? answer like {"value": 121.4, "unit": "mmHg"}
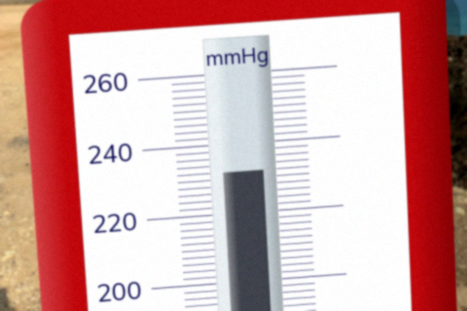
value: {"value": 232, "unit": "mmHg"}
